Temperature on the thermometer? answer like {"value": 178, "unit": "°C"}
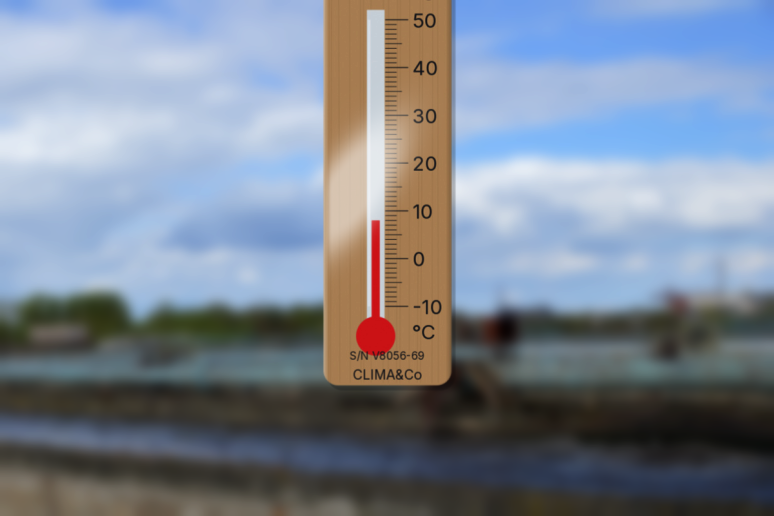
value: {"value": 8, "unit": "°C"}
